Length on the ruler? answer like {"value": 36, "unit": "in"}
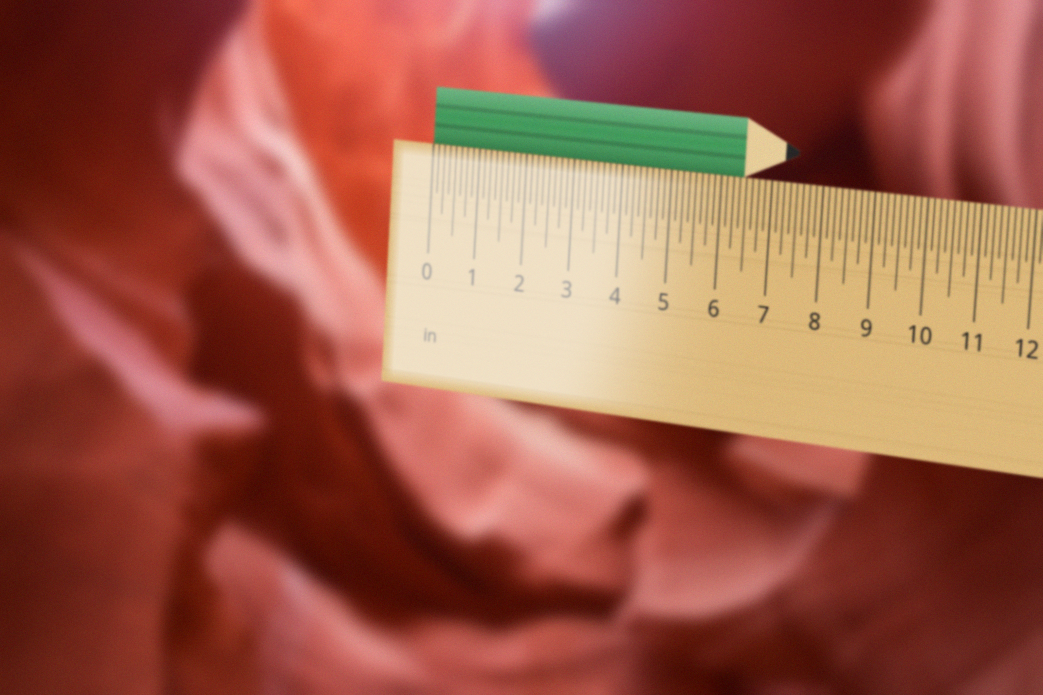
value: {"value": 7.5, "unit": "in"}
